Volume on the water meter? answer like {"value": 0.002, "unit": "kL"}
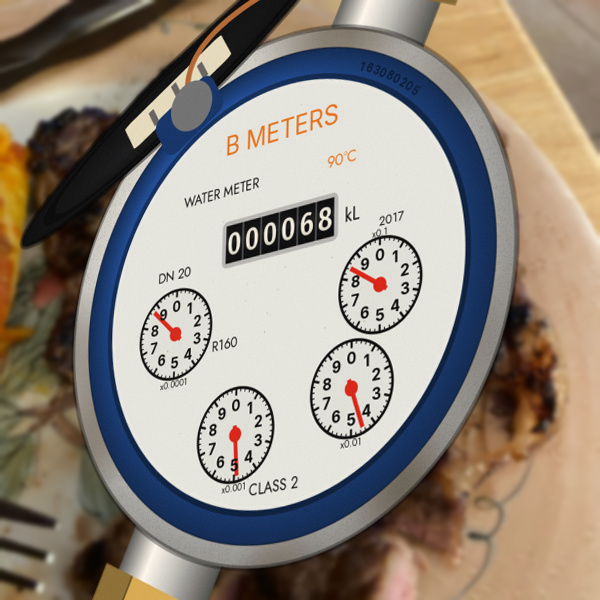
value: {"value": 68.8448, "unit": "kL"}
